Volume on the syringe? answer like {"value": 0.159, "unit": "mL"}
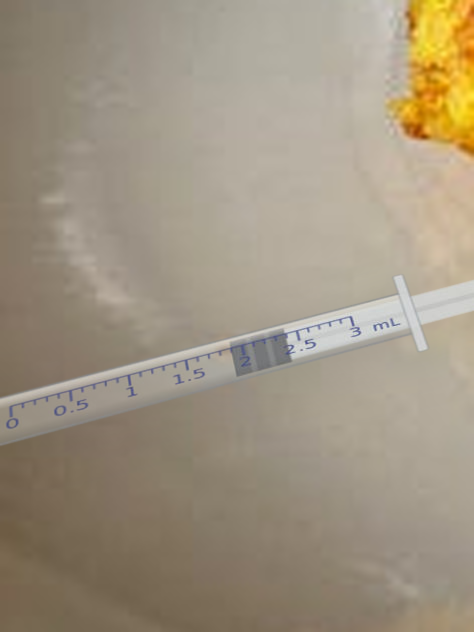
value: {"value": 1.9, "unit": "mL"}
